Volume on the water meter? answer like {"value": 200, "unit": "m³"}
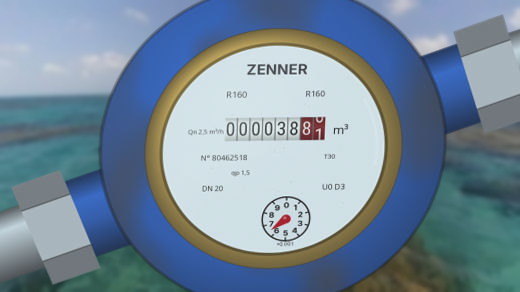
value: {"value": 38.806, "unit": "m³"}
